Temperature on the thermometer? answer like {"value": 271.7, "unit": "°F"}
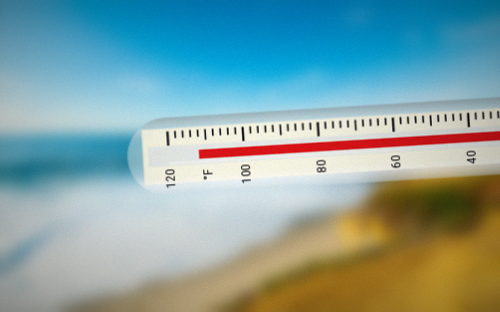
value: {"value": 112, "unit": "°F"}
